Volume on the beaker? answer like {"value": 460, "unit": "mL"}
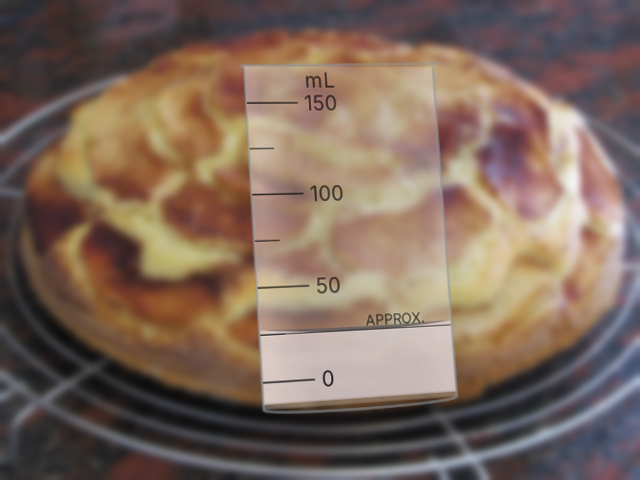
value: {"value": 25, "unit": "mL"}
